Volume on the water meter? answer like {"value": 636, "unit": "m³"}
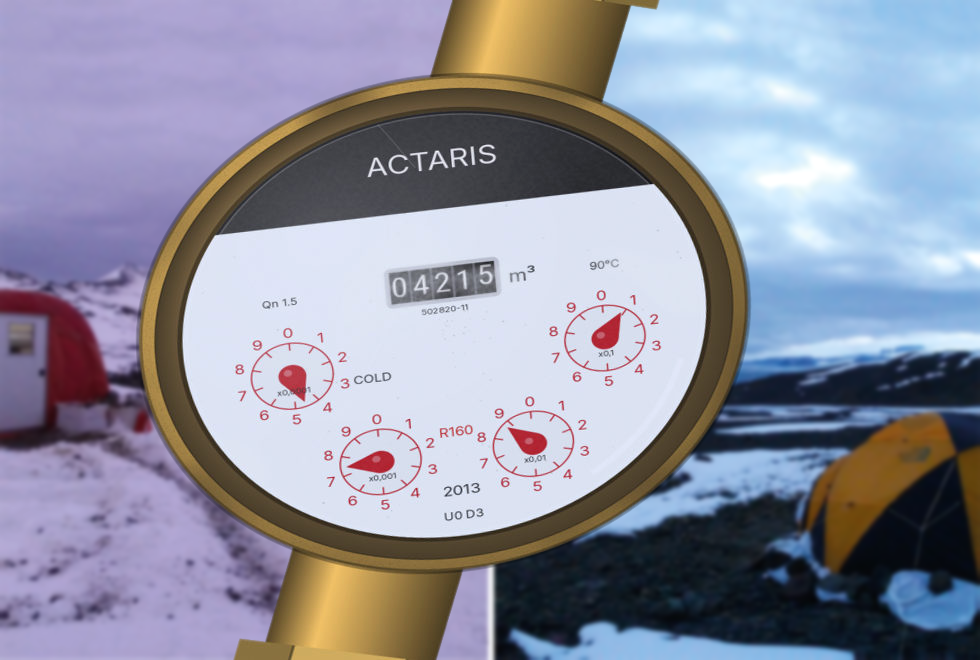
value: {"value": 4215.0874, "unit": "m³"}
